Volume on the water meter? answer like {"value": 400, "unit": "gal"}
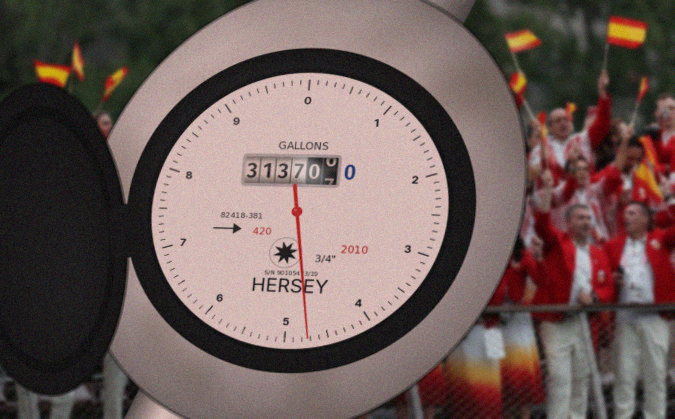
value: {"value": 3137064.7, "unit": "gal"}
